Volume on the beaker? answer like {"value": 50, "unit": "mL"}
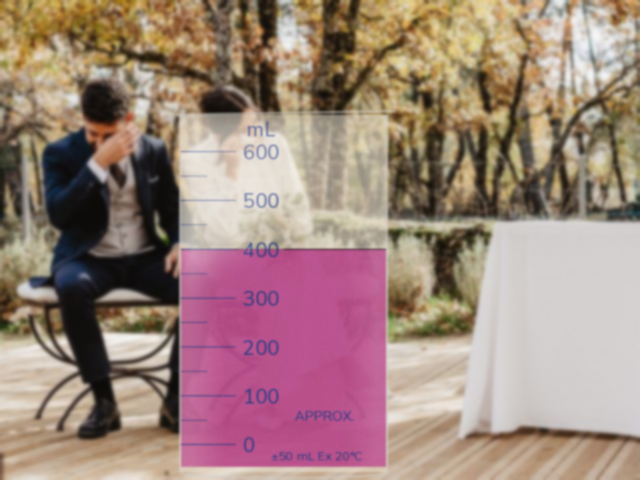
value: {"value": 400, "unit": "mL"}
